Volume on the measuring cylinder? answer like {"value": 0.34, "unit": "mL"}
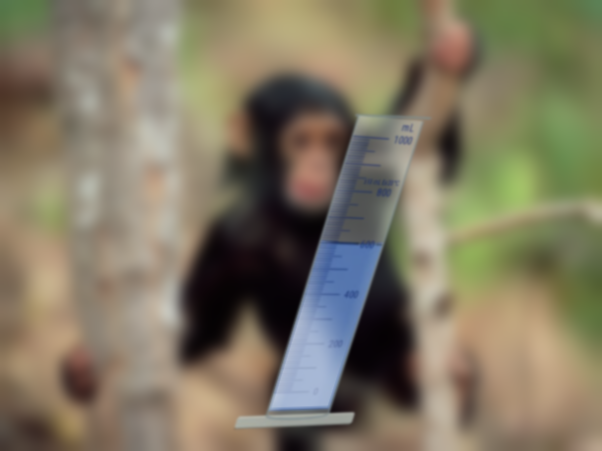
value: {"value": 600, "unit": "mL"}
